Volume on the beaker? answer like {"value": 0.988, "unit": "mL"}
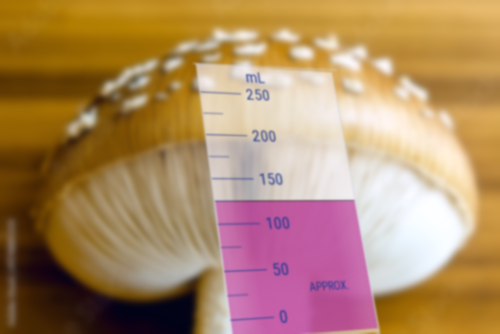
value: {"value": 125, "unit": "mL"}
